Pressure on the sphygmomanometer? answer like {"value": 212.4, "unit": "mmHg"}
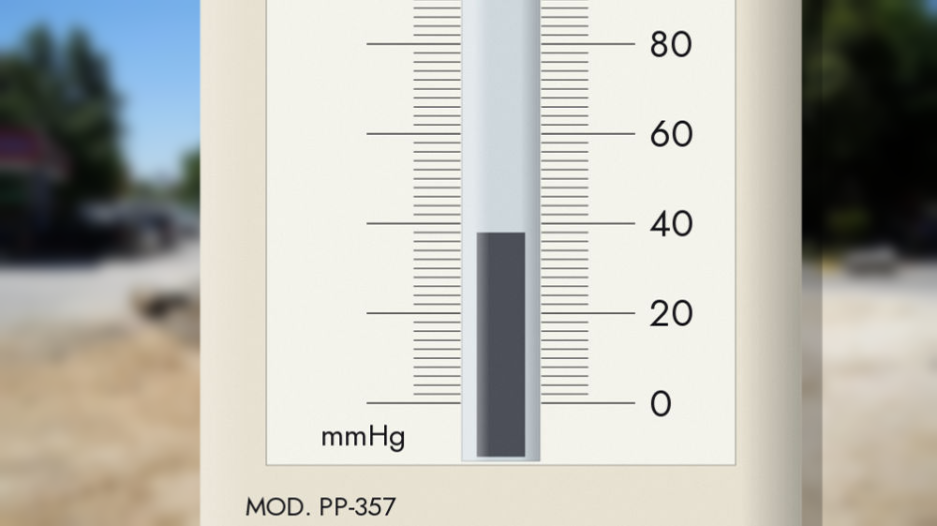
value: {"value": 38, "unit": "mmHg"}
